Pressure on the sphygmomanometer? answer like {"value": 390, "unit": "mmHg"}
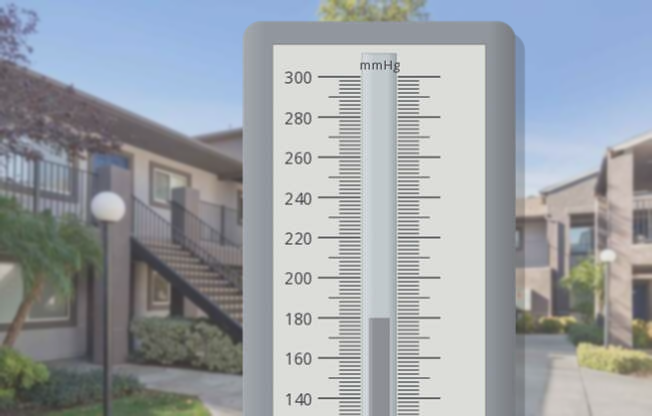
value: {"value": 180, "unit": "mmHg"}
